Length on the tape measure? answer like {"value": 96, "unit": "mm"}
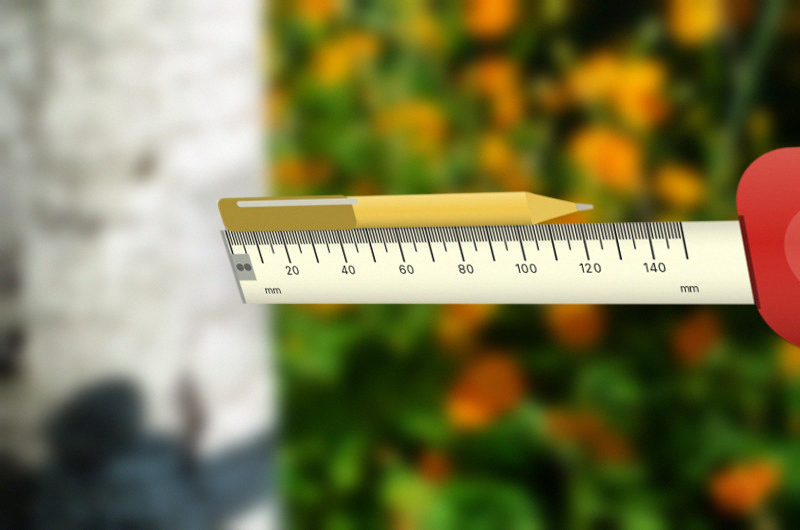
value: {"value": 125, "unit": "mm"}
